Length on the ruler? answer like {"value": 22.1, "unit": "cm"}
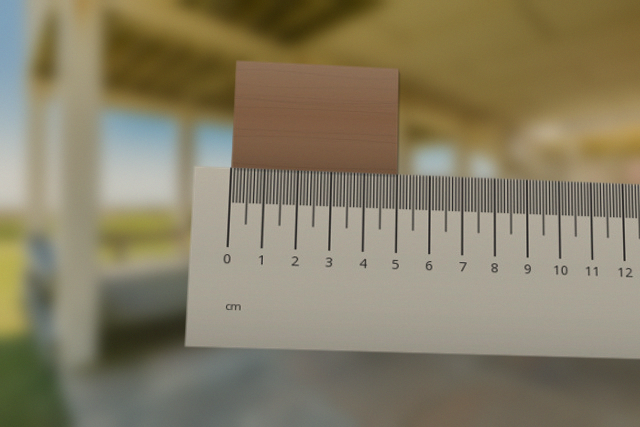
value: {"value": 5, "unit": "cm"}
